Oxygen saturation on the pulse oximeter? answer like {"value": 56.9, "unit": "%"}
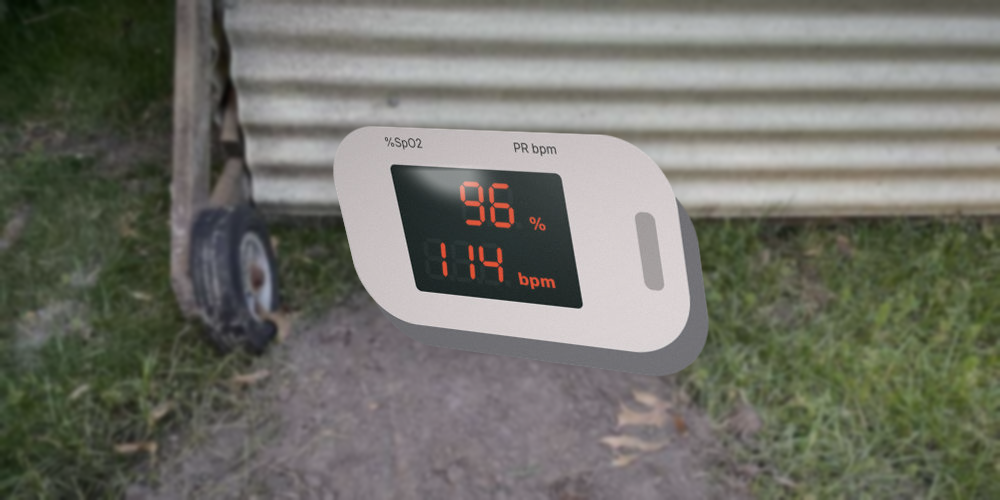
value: {"value": 96, "unit": "%"}
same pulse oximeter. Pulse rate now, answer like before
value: {"value": 114, "unit": "bpm"}
